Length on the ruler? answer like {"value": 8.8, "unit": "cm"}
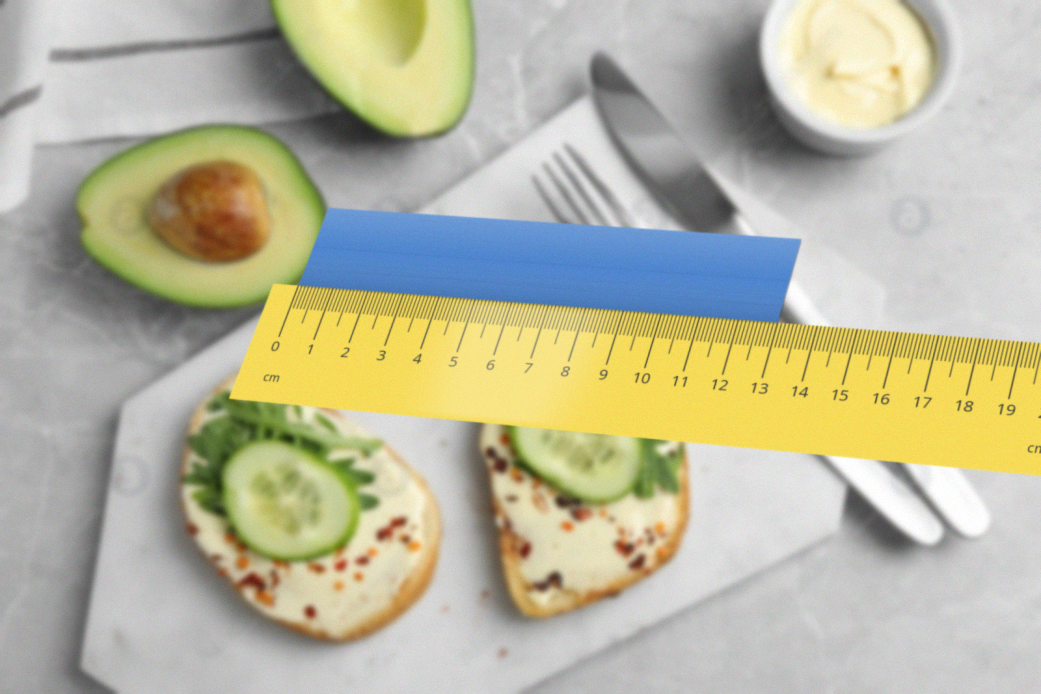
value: {"value": 13, "unit": "cm"}
